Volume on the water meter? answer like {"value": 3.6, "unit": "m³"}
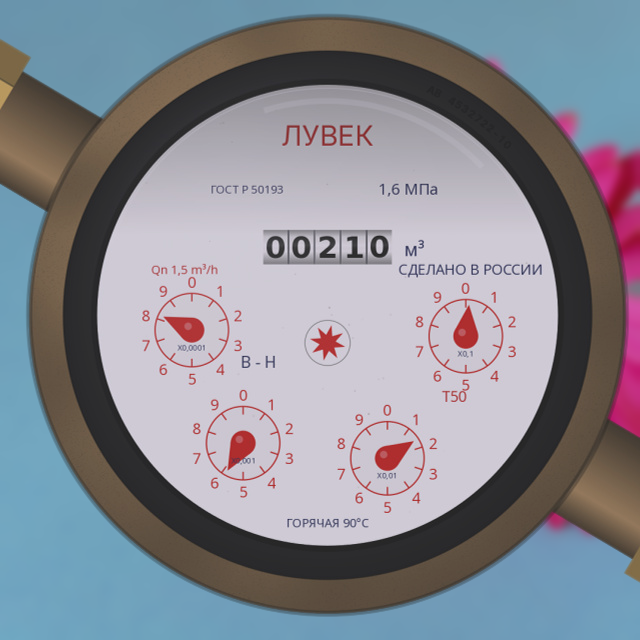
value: {"value": 210.0158, "unit": "m³"}
